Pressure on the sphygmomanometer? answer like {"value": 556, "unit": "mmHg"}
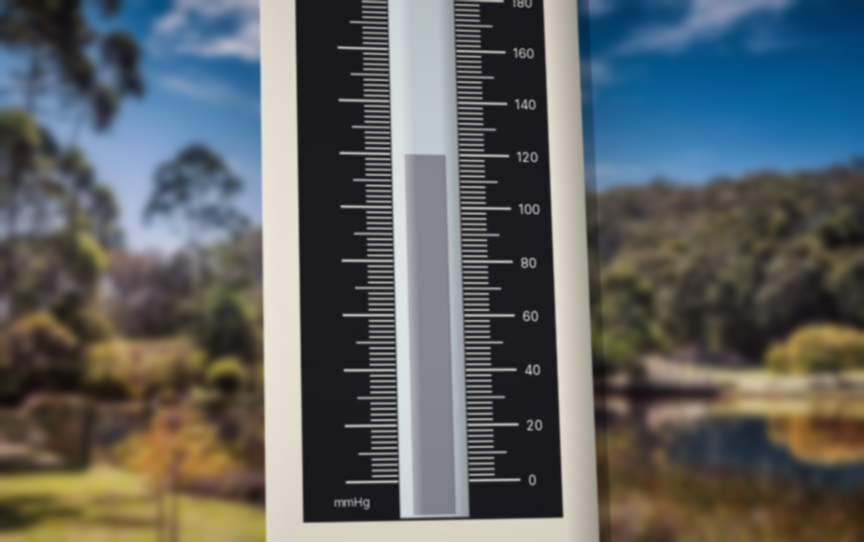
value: {"value": 120, "unit": "mmHg"}
